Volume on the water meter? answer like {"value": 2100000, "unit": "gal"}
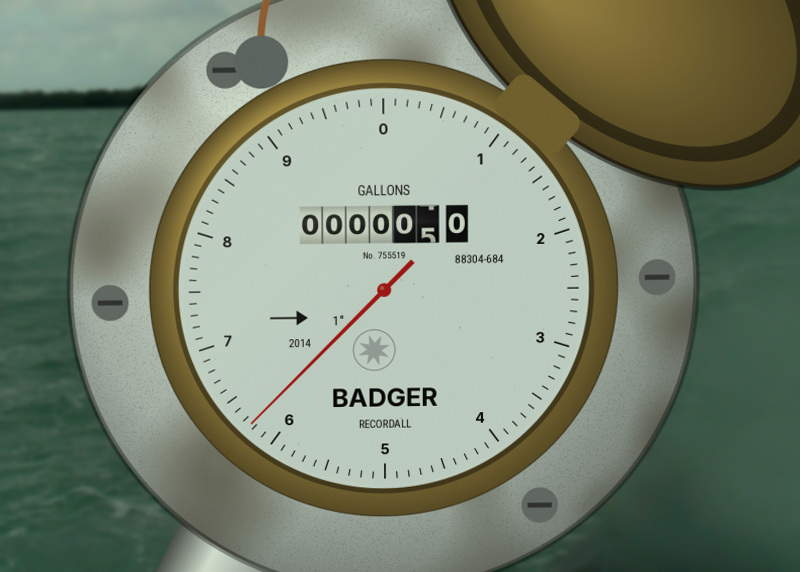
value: {"value": 46.2, "unit": "gal"}
